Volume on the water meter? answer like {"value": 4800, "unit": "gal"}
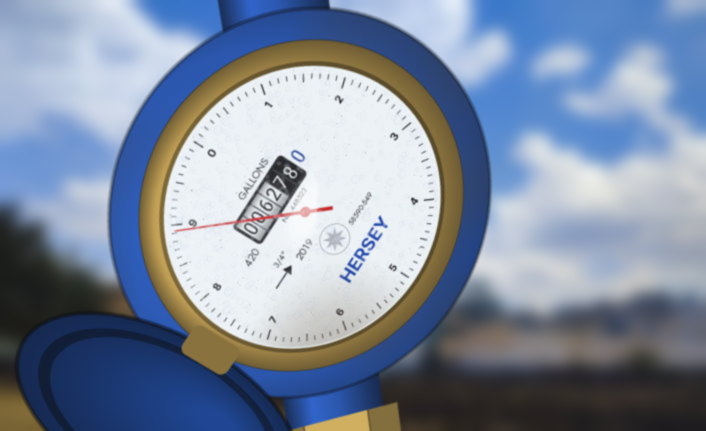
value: {"value": 62778.9, "unit": "gal"}
